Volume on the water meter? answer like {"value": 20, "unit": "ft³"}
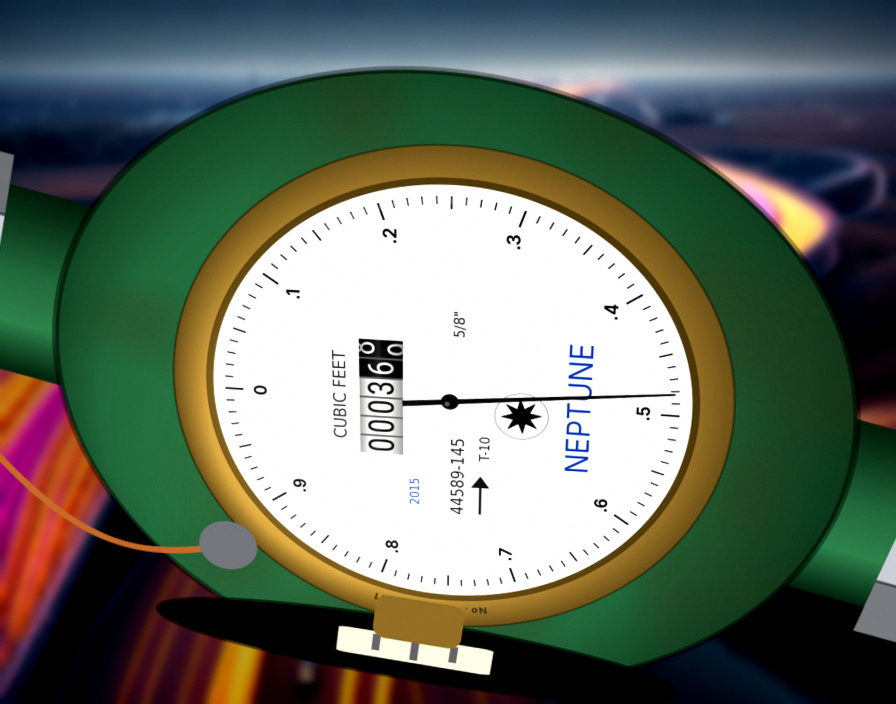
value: {"value": 368.48, "unit": "ft³"}
